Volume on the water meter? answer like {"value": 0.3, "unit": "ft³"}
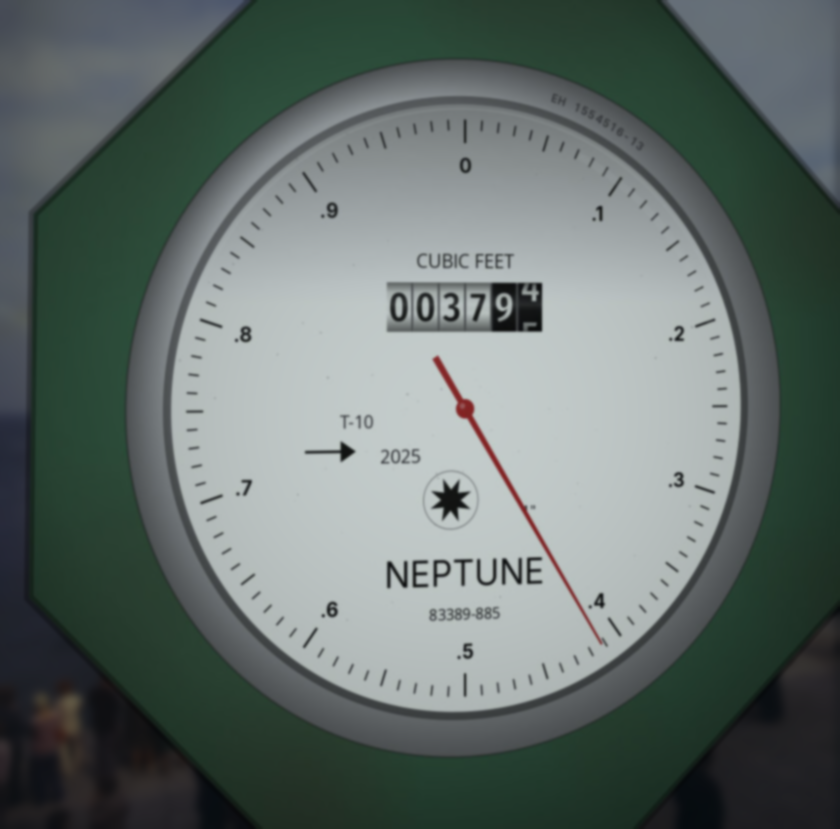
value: {"value": 3794.41, "unit": "ft³"}
